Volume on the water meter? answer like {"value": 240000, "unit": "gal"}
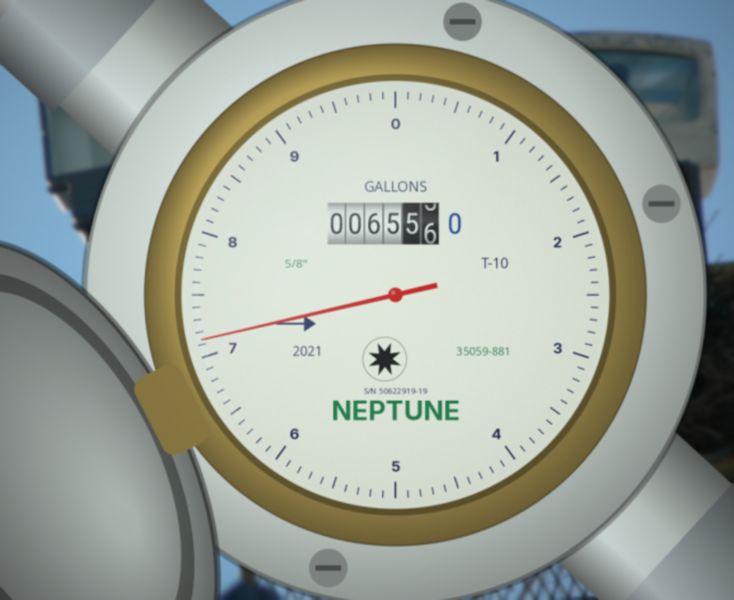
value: {"value": 65557.1, "unit": "gal"}
